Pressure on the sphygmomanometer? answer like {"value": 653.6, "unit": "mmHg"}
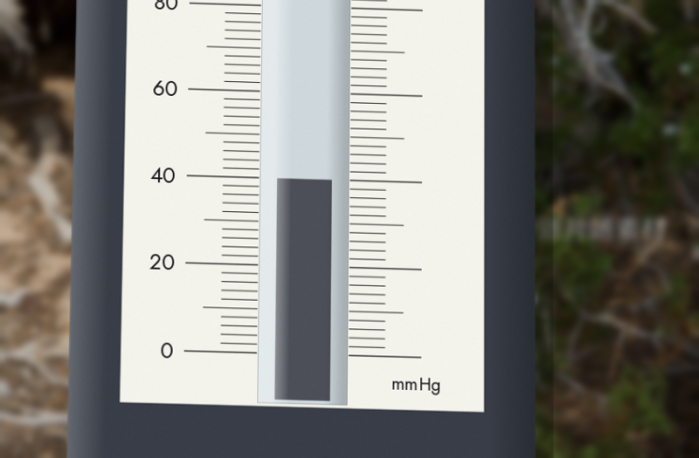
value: {"value": 40, "unit": "mmHg"}
